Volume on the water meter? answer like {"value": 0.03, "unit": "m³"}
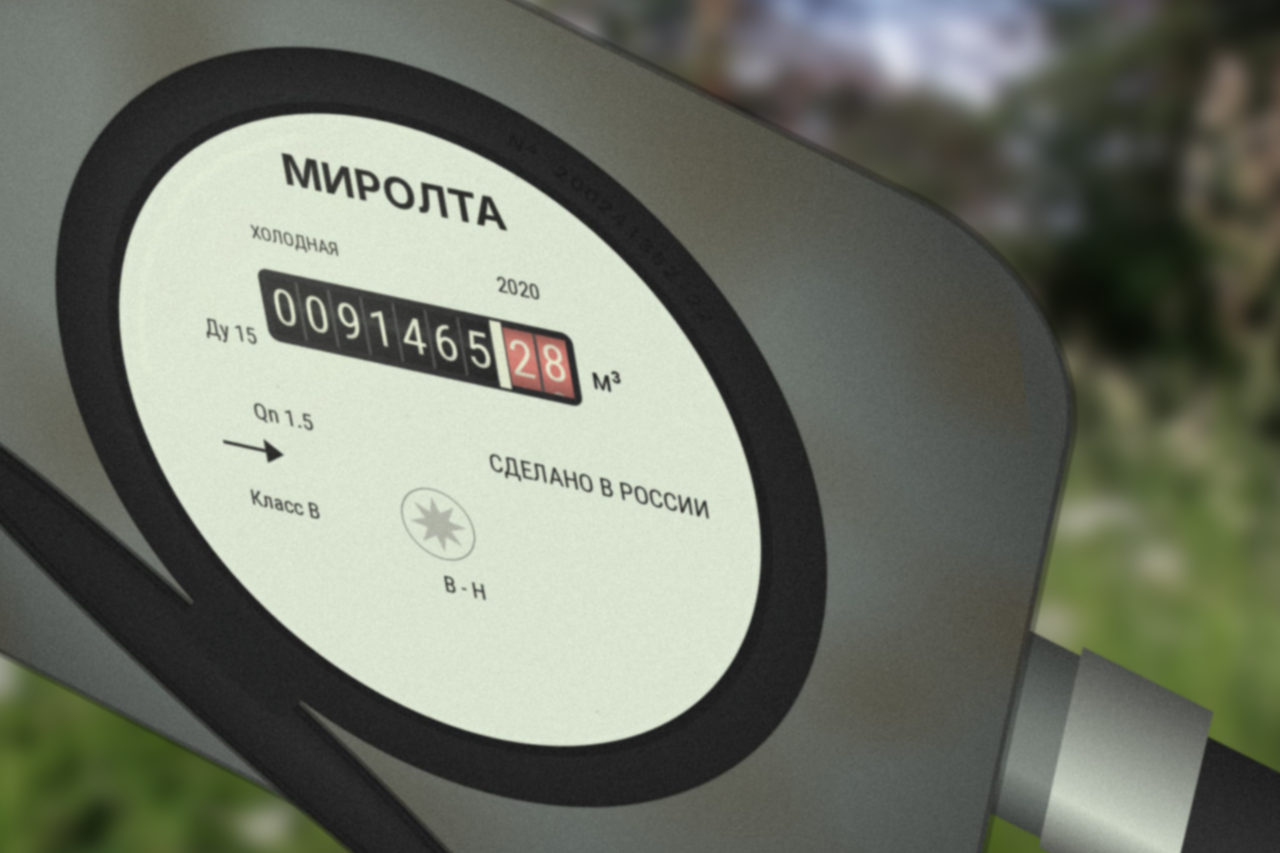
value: {"value": 91465.28, "unit": "m³"}
